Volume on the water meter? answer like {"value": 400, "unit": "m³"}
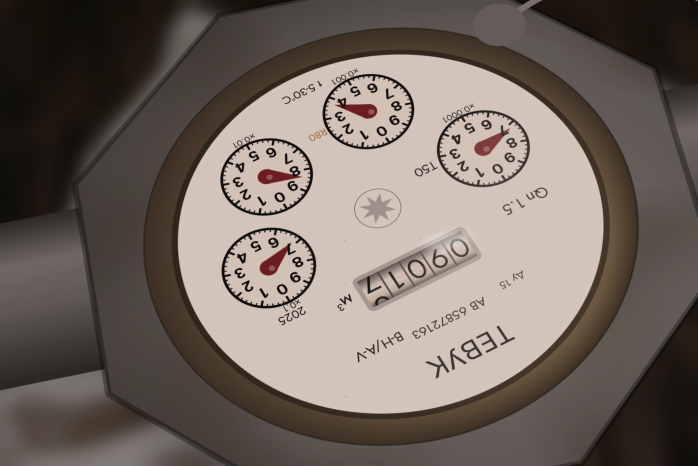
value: {"value": 9016.6837, "unit": "m³"}
